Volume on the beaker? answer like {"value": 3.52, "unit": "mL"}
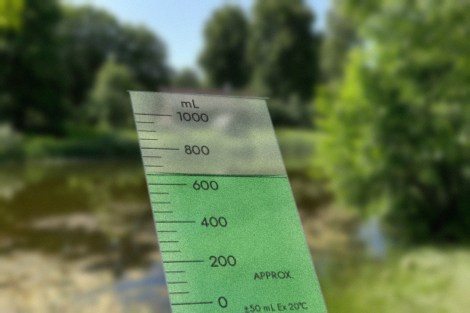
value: {"value": 650, "unit": "mL"}
